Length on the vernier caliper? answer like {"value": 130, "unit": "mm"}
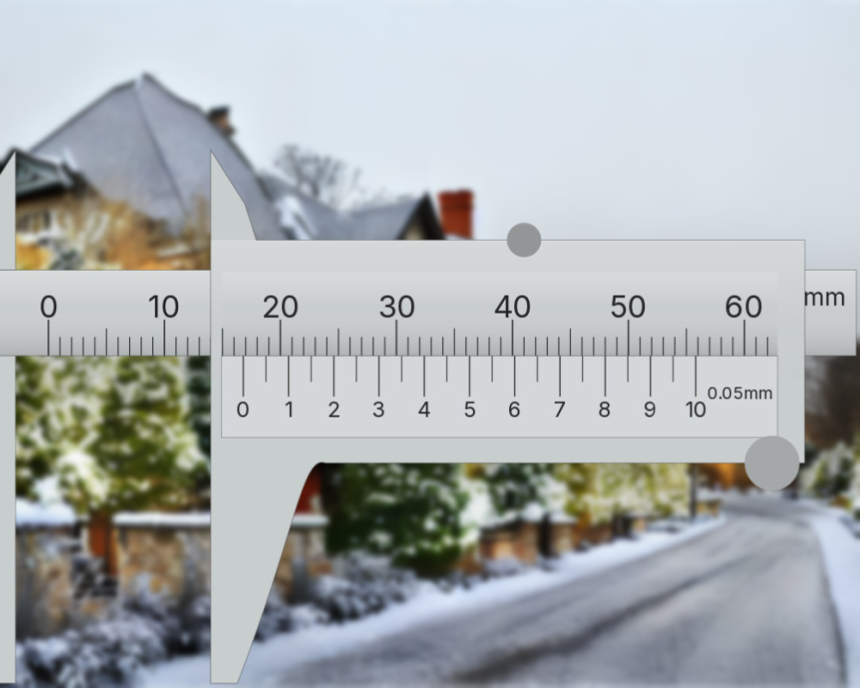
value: {"value": 16.8, "unit": "mm"}
